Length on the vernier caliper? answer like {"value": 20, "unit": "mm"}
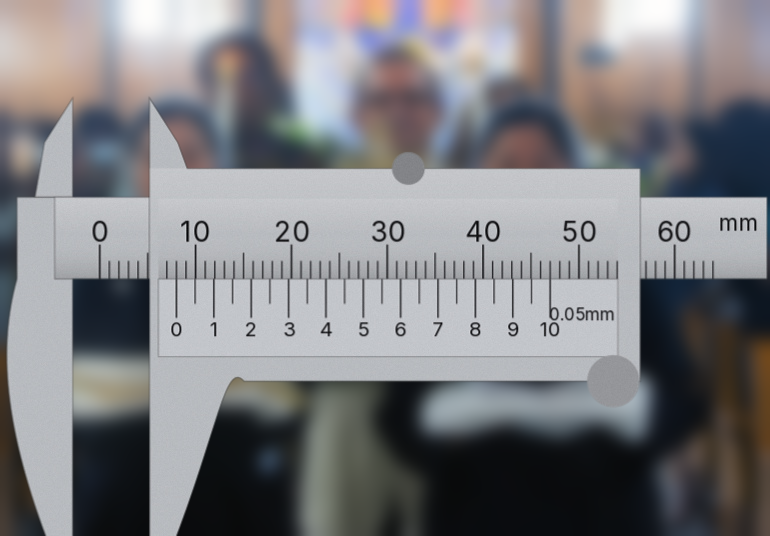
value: {"value": 8.0, "unit": "mm"}
